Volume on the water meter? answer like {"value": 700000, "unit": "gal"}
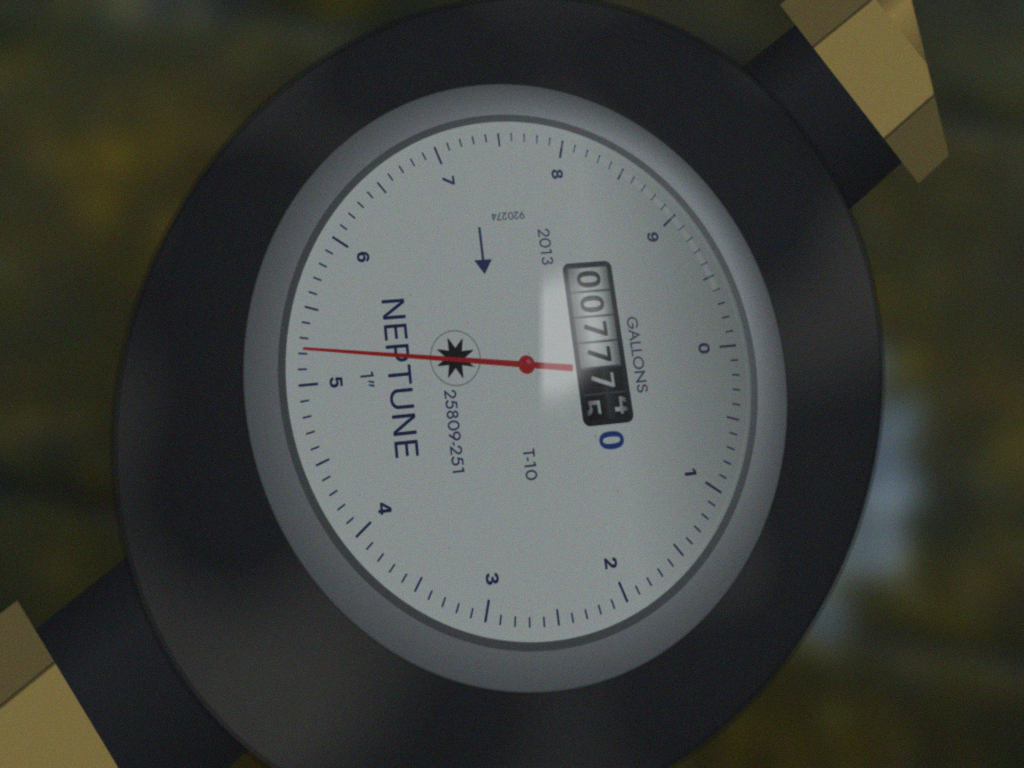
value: {"value": 77745.2, "unit": "gal"}
